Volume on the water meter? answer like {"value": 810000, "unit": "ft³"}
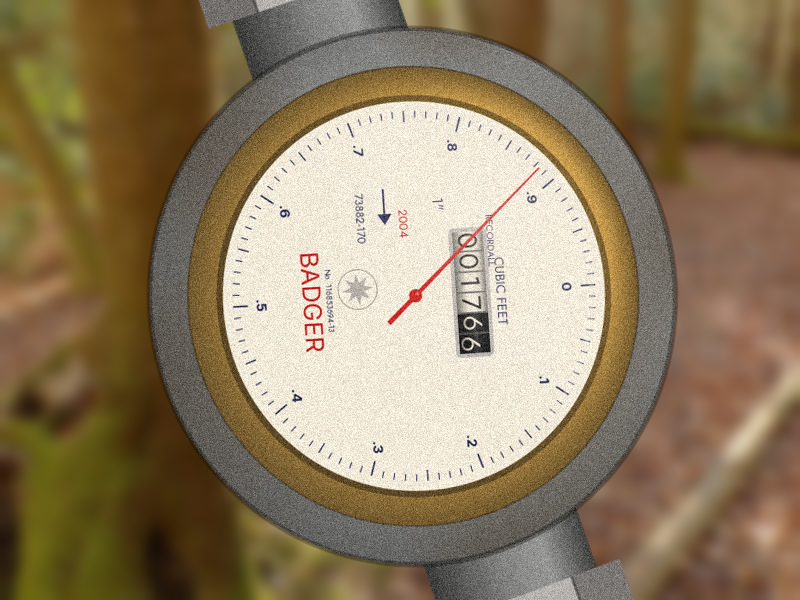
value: {"value": 1765.88, "unit": "ft³"}
